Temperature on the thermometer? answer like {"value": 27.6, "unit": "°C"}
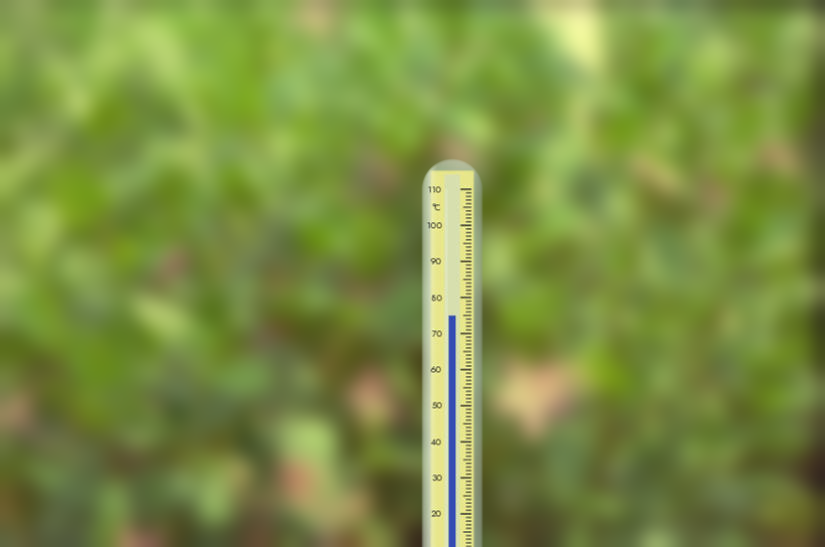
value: {"value": 75, "unit": "°C"}
